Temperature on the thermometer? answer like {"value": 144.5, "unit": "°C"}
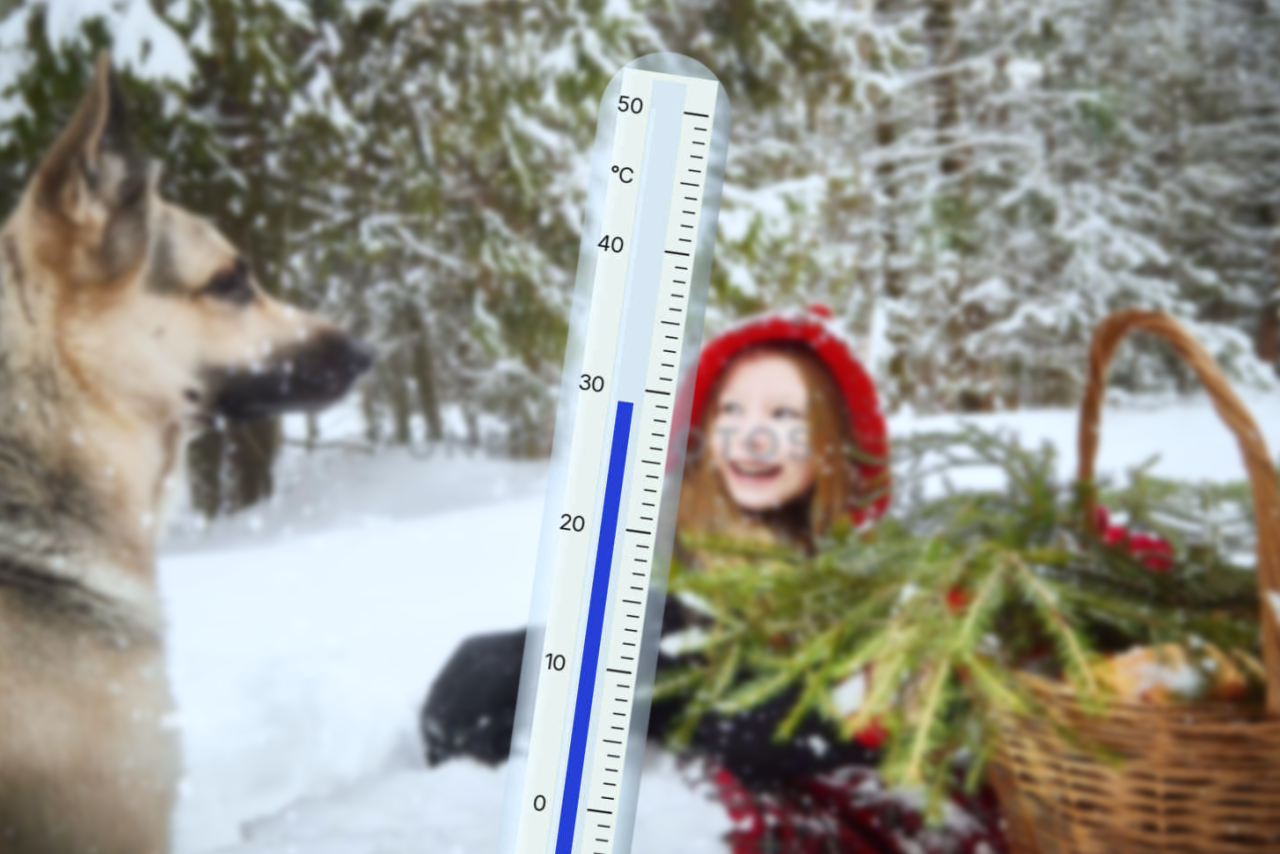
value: {"value": 29, "unit": "°C"}
